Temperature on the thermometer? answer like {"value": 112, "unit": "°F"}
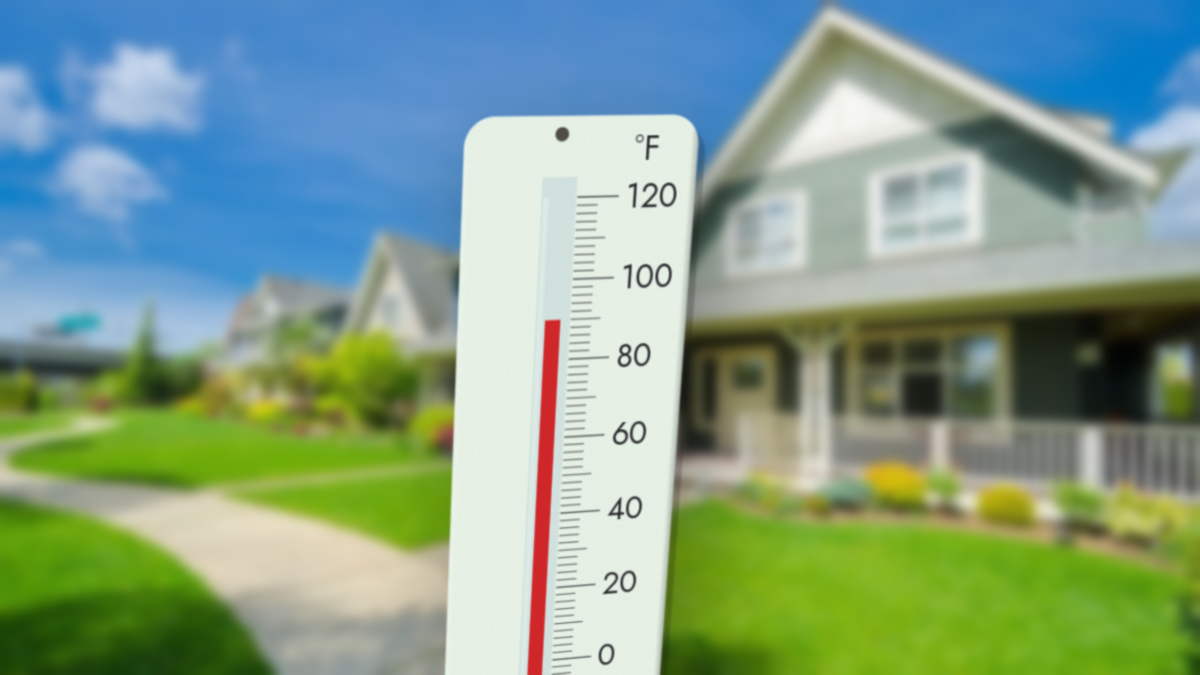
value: {"value": 90, "unit": "°F"}
